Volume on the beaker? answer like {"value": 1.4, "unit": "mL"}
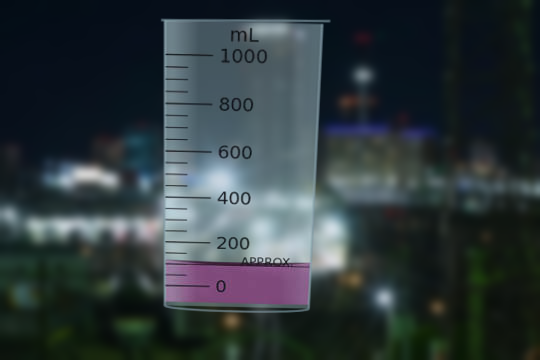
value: {"value": 100, "unit": "mL"}
